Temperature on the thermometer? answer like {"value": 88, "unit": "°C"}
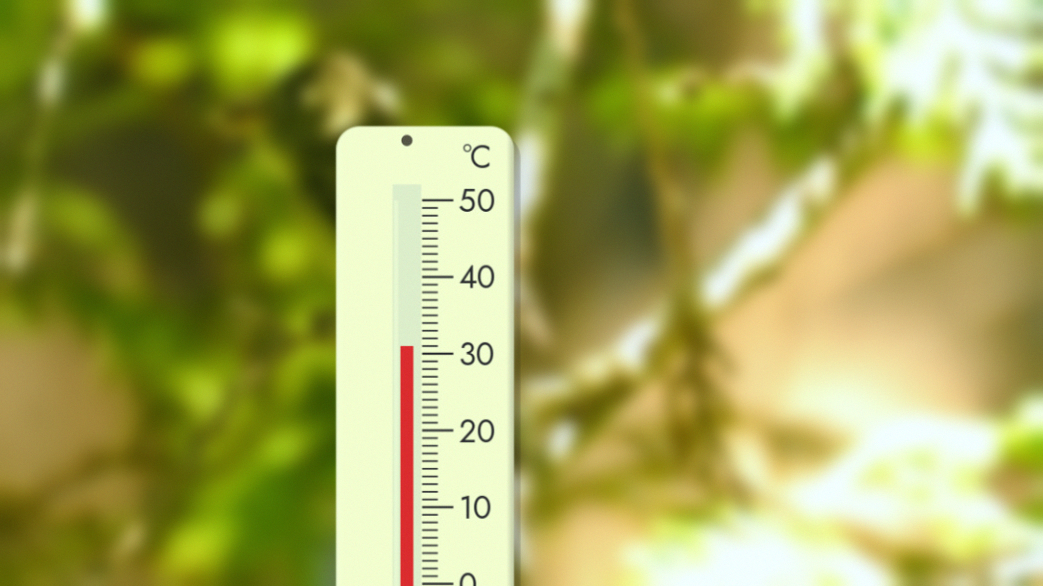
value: {"value": 31, "unit": "°C"}
